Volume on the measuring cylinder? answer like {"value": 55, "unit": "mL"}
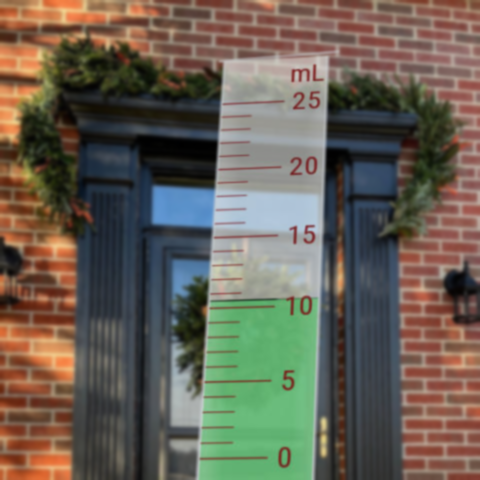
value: {"value": 10.5, "unit": "mL"}
